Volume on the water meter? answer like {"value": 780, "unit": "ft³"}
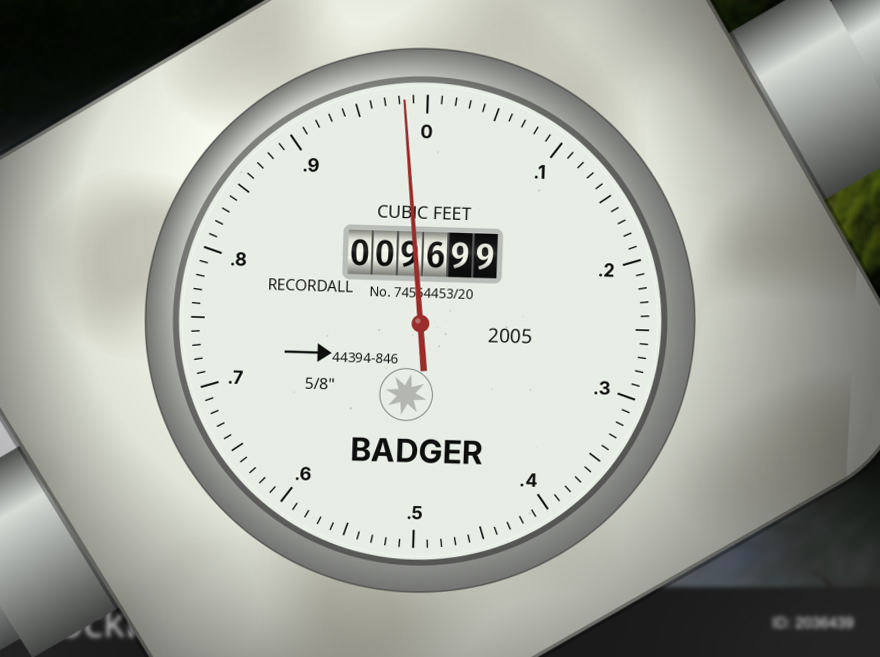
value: {"value": 9698.98, "unit": "ft³"}
